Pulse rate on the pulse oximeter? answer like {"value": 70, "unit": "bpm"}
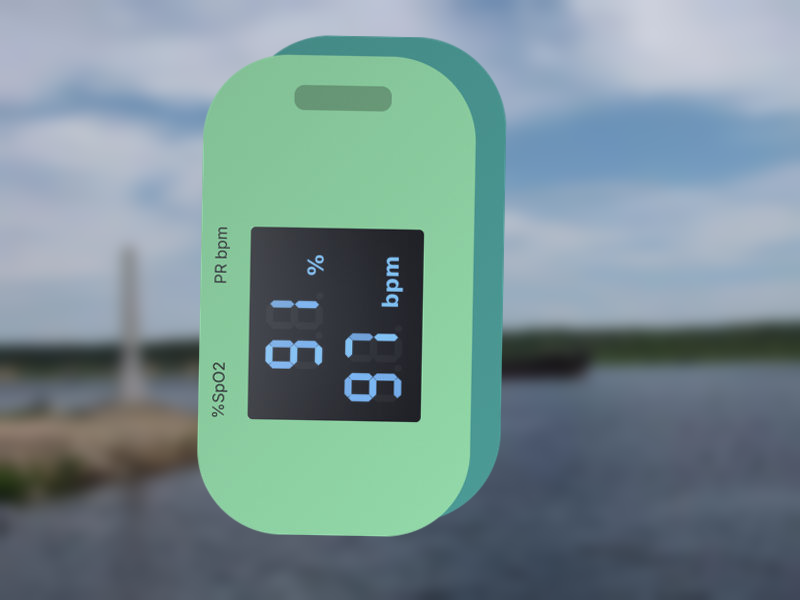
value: {"value": 97, "unit": "bpm"}
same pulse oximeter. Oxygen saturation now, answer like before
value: {"value": 91, "unit": "%"}
